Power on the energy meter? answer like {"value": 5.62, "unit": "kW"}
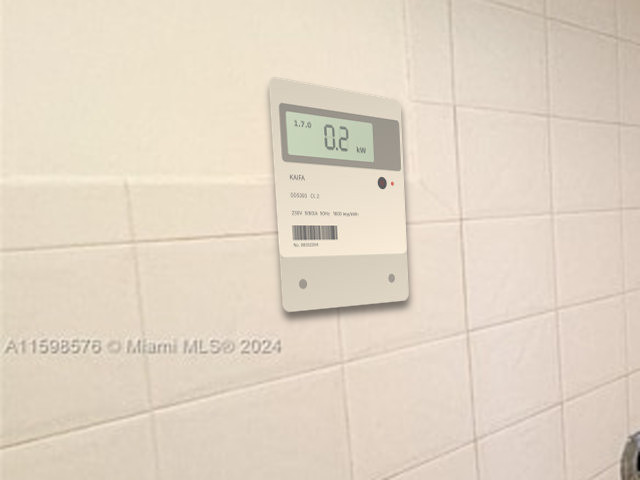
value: {"value": 0.2, "unit": "kW"}
